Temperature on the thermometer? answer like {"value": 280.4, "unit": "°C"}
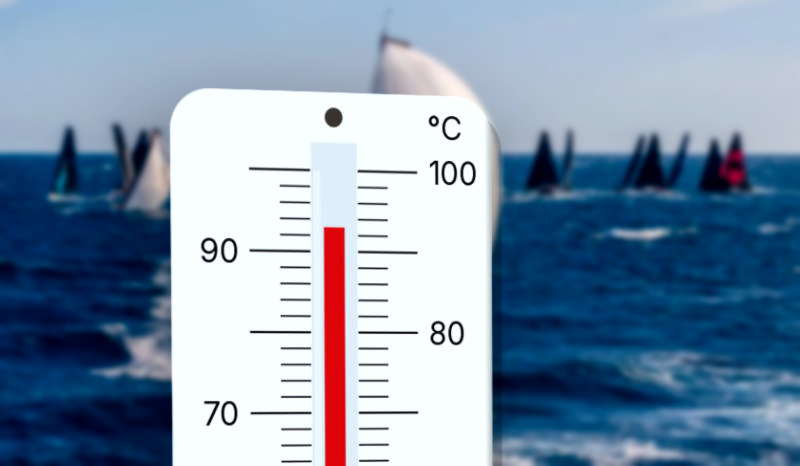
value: {"value": 93, "unit": "°C"}
